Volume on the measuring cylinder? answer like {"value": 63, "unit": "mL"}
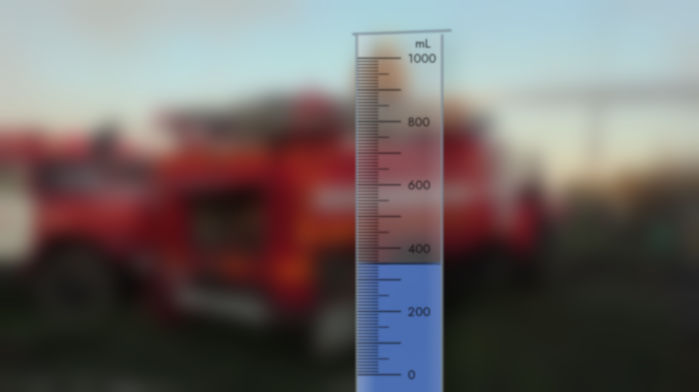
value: {"value": 350, "unit": "mL"}
